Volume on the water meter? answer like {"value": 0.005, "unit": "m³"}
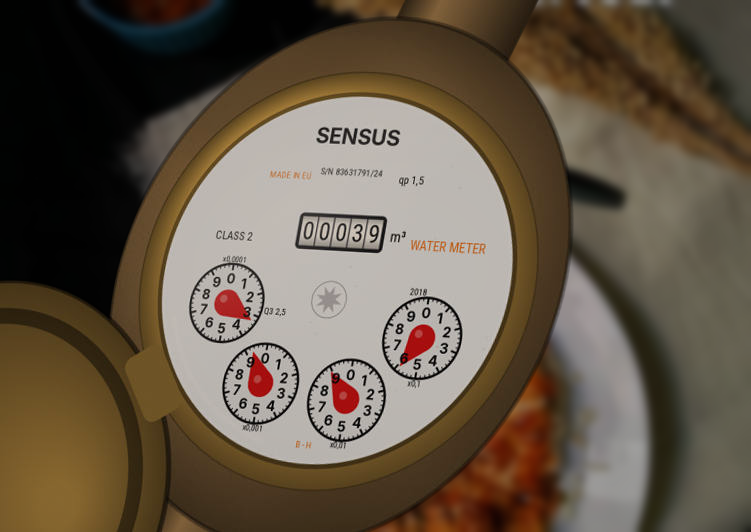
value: {"value": 39.5893, "unit": "m³"}
